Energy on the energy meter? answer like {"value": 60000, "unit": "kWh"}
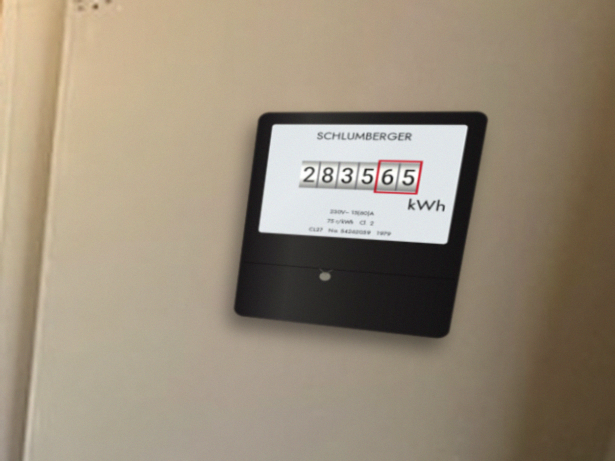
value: {"value": 2835.65, "unit": "kWh"}
